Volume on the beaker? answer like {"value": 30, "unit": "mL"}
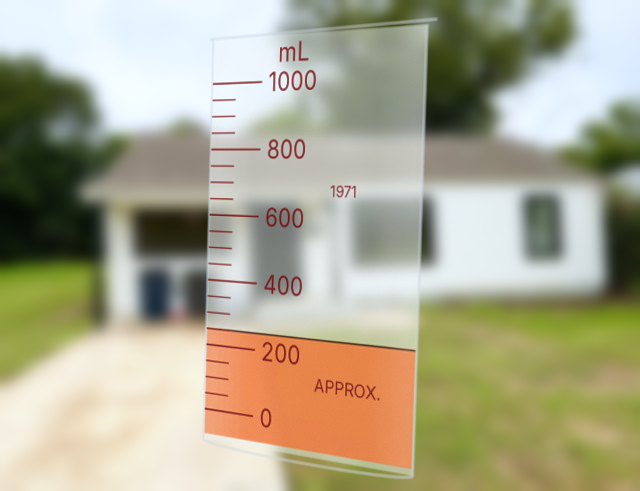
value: {"value": 250, "unit": "mL"}
